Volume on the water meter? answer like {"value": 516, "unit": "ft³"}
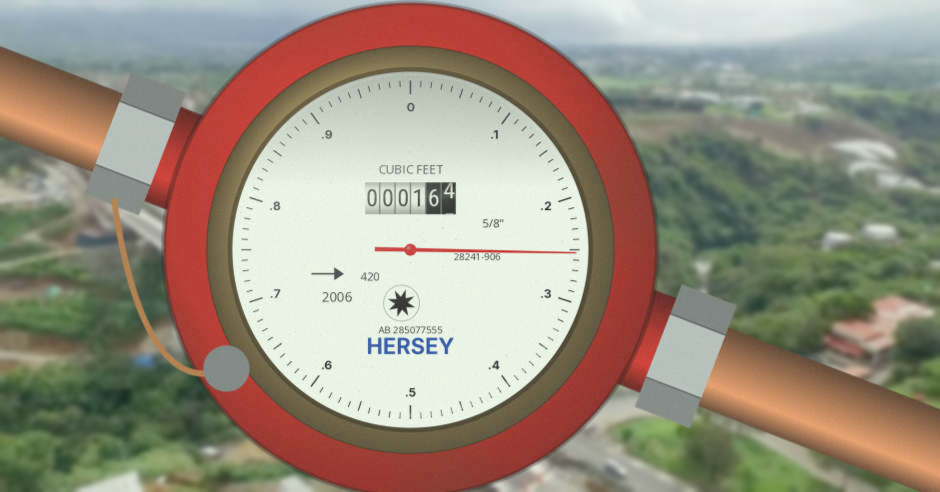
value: {"value": 164.25, "unit": "ft³"}
